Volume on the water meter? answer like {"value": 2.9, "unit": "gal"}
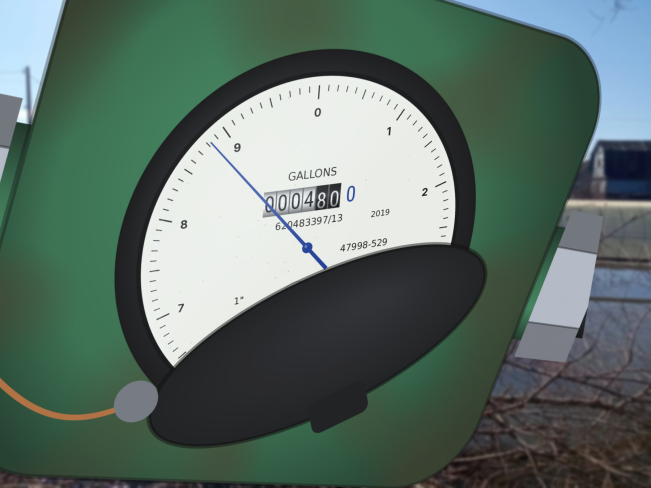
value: {"value": 4798.8, "unit": "gal"}
